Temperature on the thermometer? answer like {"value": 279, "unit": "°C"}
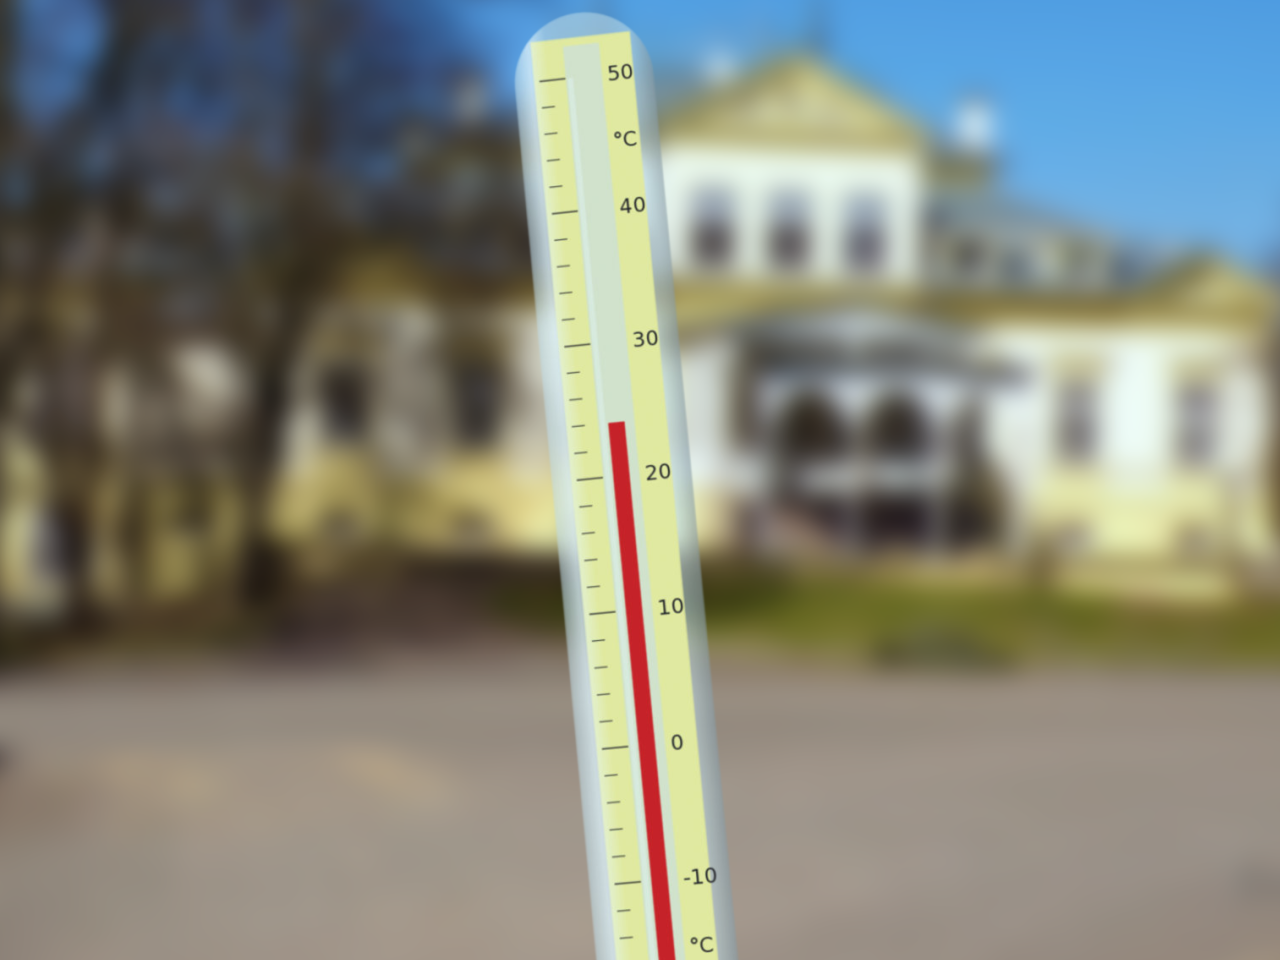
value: {"value": 24, "unit": "°C"}
